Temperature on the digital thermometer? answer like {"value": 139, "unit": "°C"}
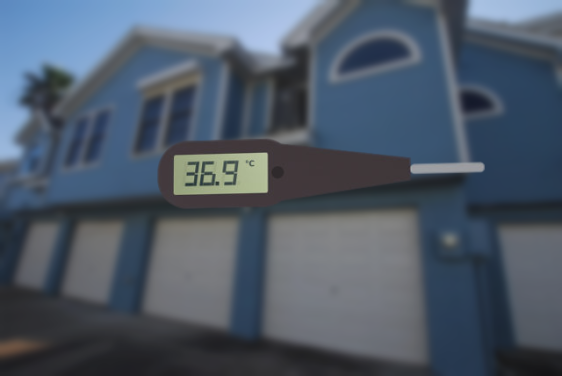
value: {"value": 36.9, "unit": "°C"}
